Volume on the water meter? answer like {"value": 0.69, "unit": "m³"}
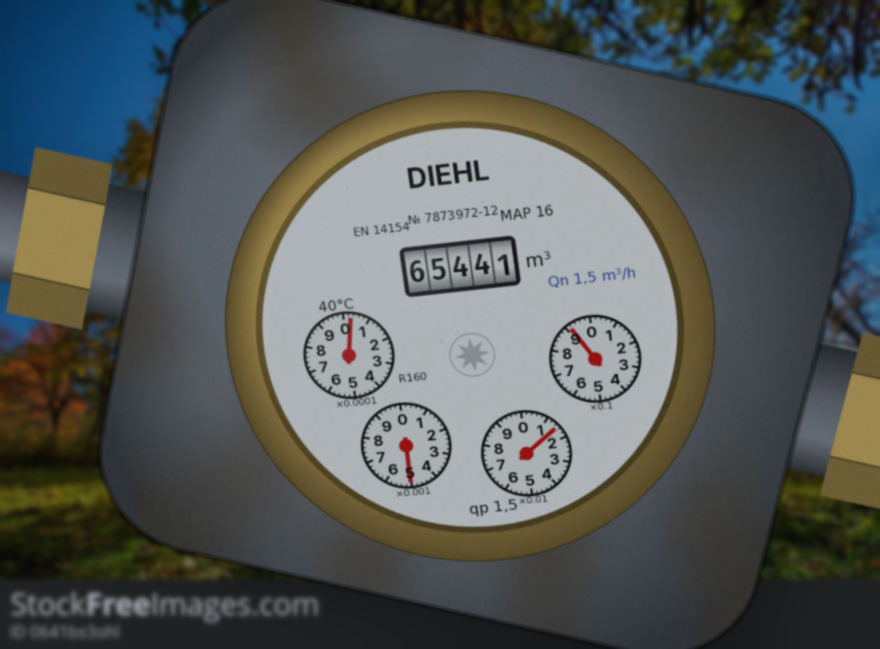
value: {"value": 65440.9150, "unit": "m³"}
